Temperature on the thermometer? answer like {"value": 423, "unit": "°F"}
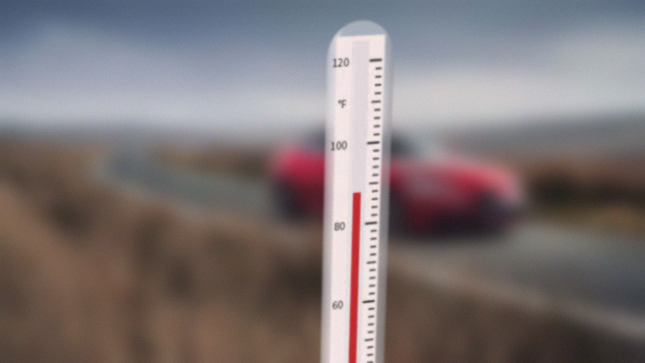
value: {"value": 88, "unit": "°F"}
